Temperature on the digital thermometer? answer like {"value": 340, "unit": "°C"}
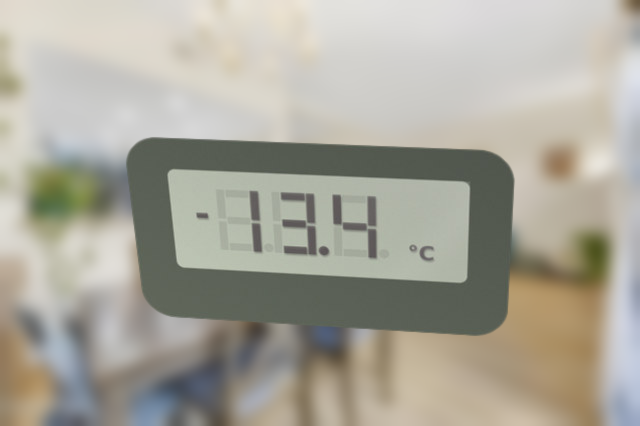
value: {"value": -13.4, "unit": "°C"}
